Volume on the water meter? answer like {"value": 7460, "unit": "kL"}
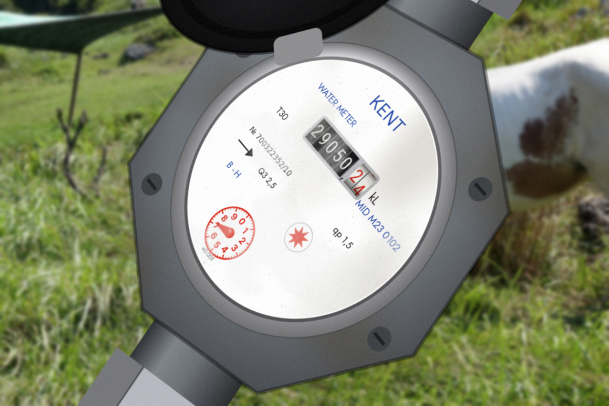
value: {"value": 29050.237, "unit": "kL"}
